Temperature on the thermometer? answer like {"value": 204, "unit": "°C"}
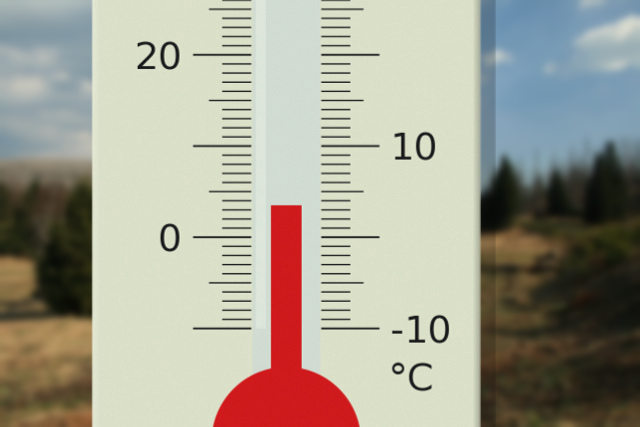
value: {"value": 3.5, "unit": "°C"}
